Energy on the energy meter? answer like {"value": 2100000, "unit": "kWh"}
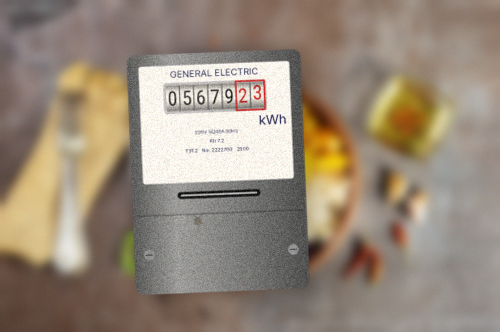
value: {"value": 5679.23, "unit": "kWh"}
